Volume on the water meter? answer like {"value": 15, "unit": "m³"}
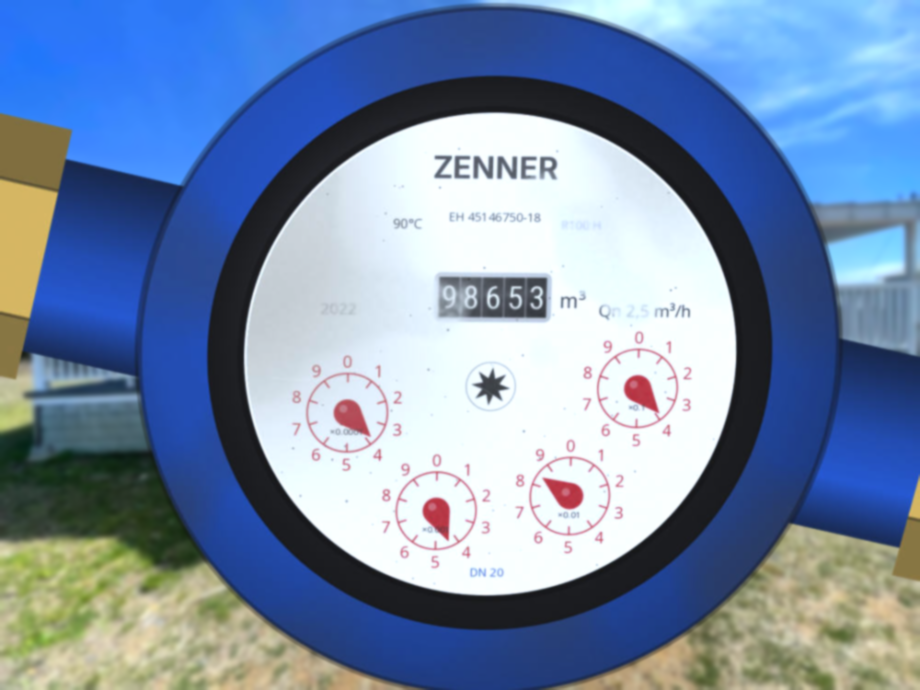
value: {"value": 98653.3843, "unit": "m³"}
